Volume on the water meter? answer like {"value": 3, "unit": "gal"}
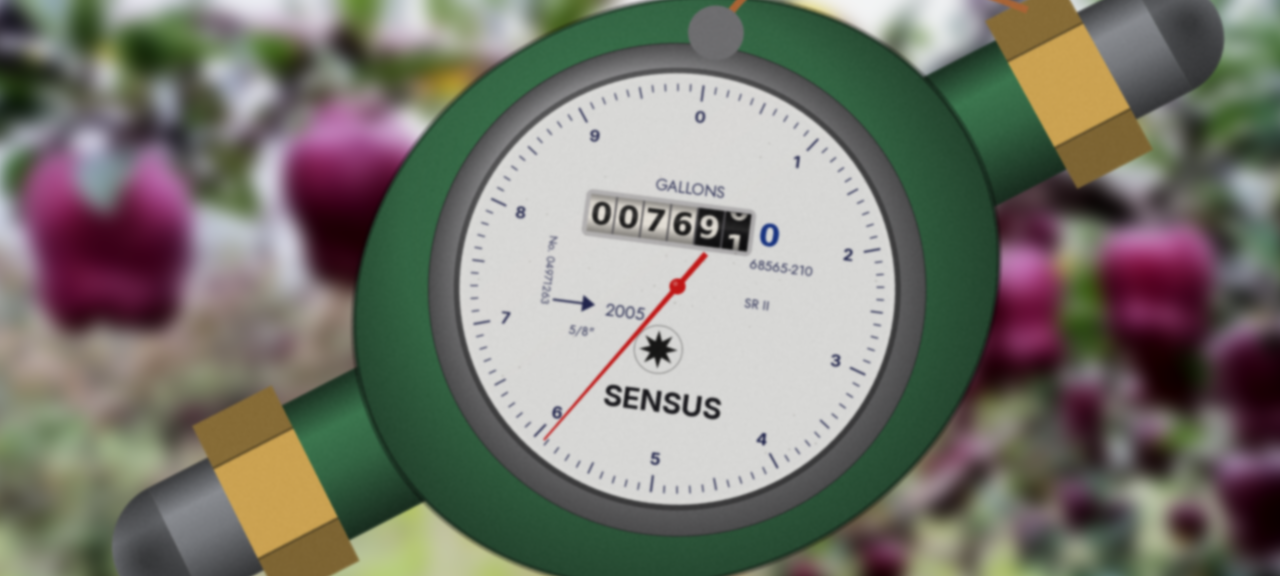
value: {"value": 76905.9, "unit": "gal"}
